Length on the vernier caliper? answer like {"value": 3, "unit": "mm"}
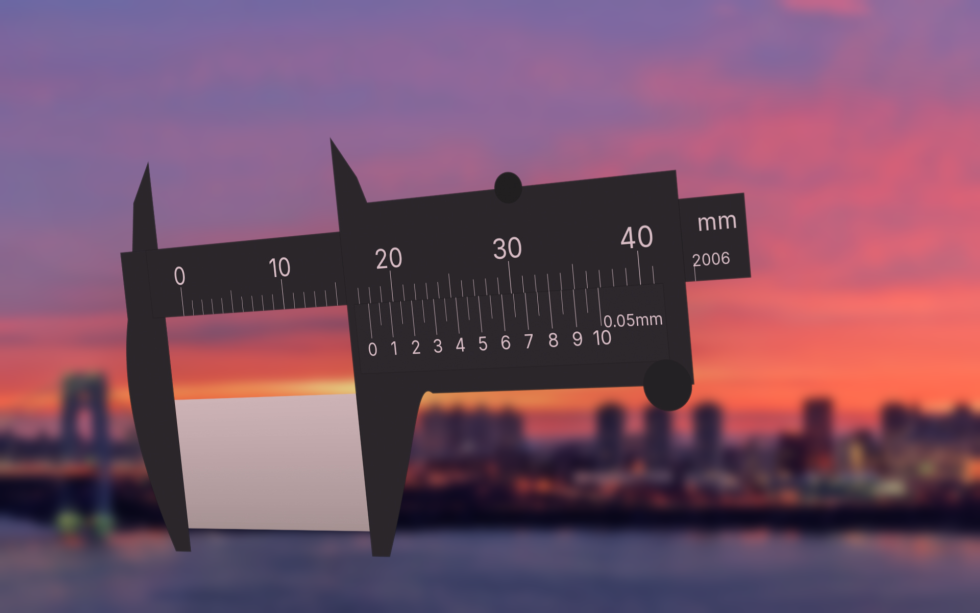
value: {"value": 17.8, "unit": "mm"}
